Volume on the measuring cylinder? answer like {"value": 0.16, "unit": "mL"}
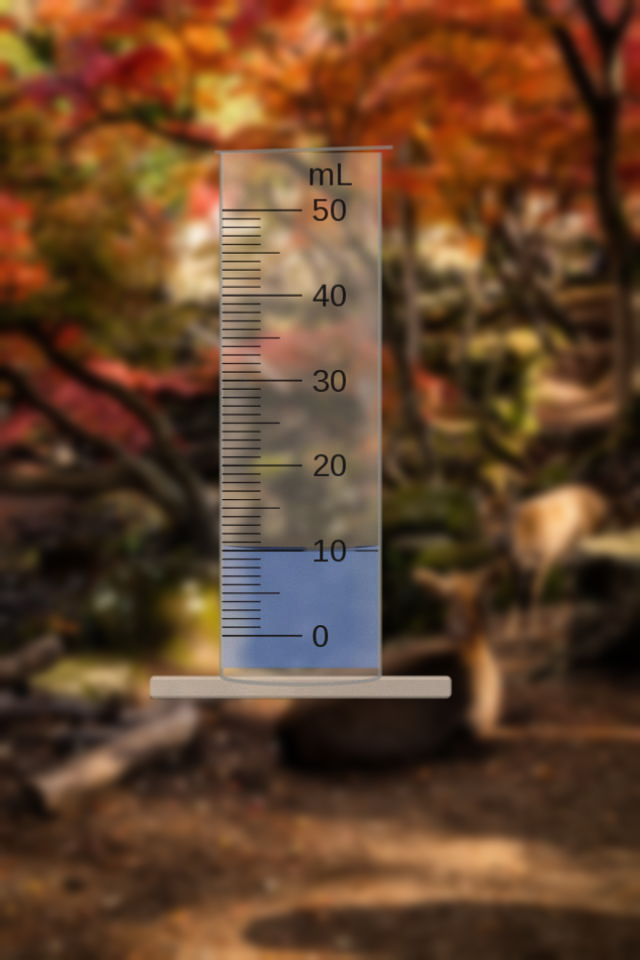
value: {"value": 10, "unit": "mL"}
